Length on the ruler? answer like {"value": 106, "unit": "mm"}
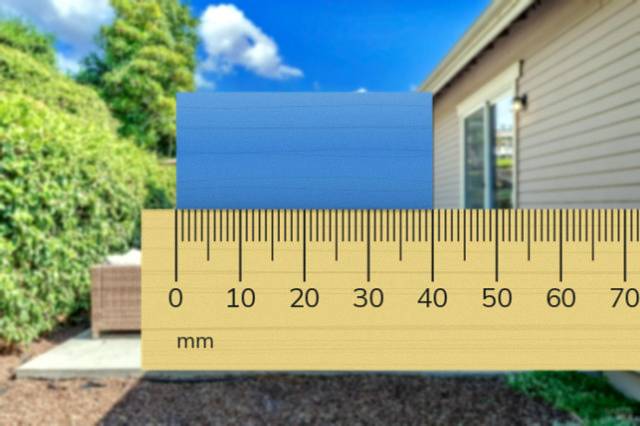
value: {"value": 40, "unit": "mm"}
